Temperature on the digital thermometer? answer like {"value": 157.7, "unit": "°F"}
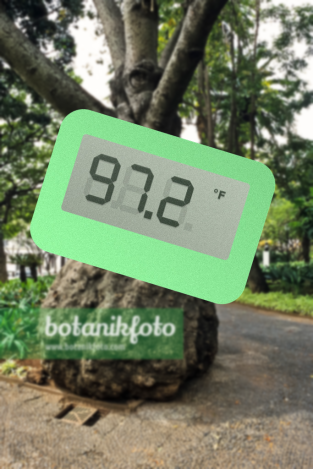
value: {"value": 97.2, "unit": "°F"}
